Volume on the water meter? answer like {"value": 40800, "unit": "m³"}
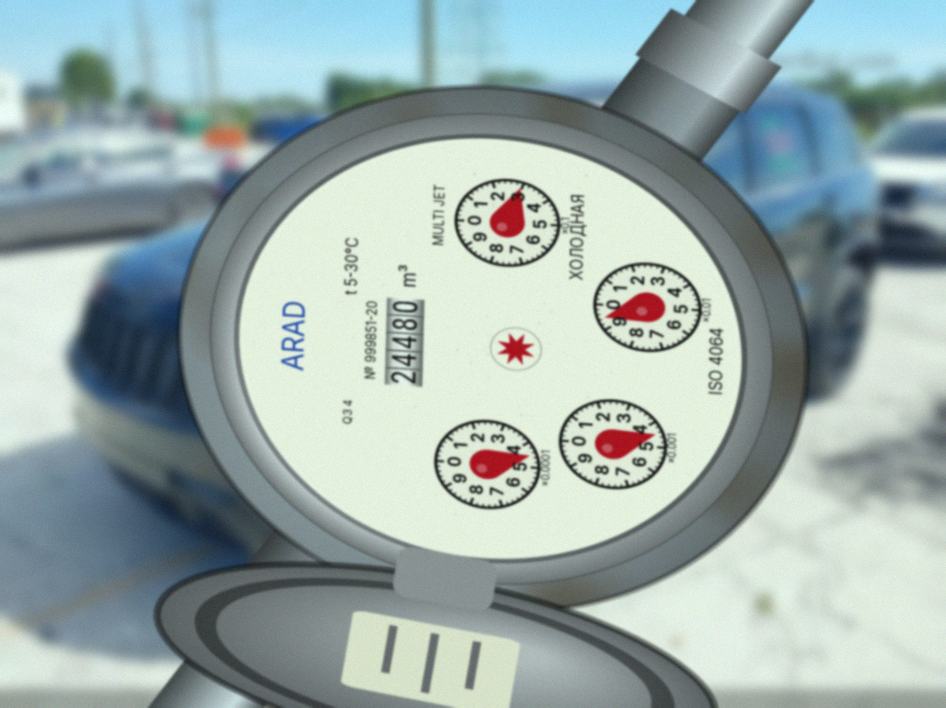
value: {"value": 24480.2944, "unit": "m³"}
